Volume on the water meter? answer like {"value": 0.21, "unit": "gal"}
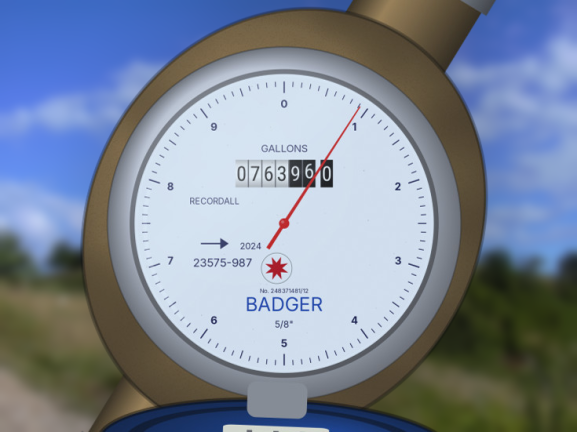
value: {"value": 763960.9, "unit": "gal"}
